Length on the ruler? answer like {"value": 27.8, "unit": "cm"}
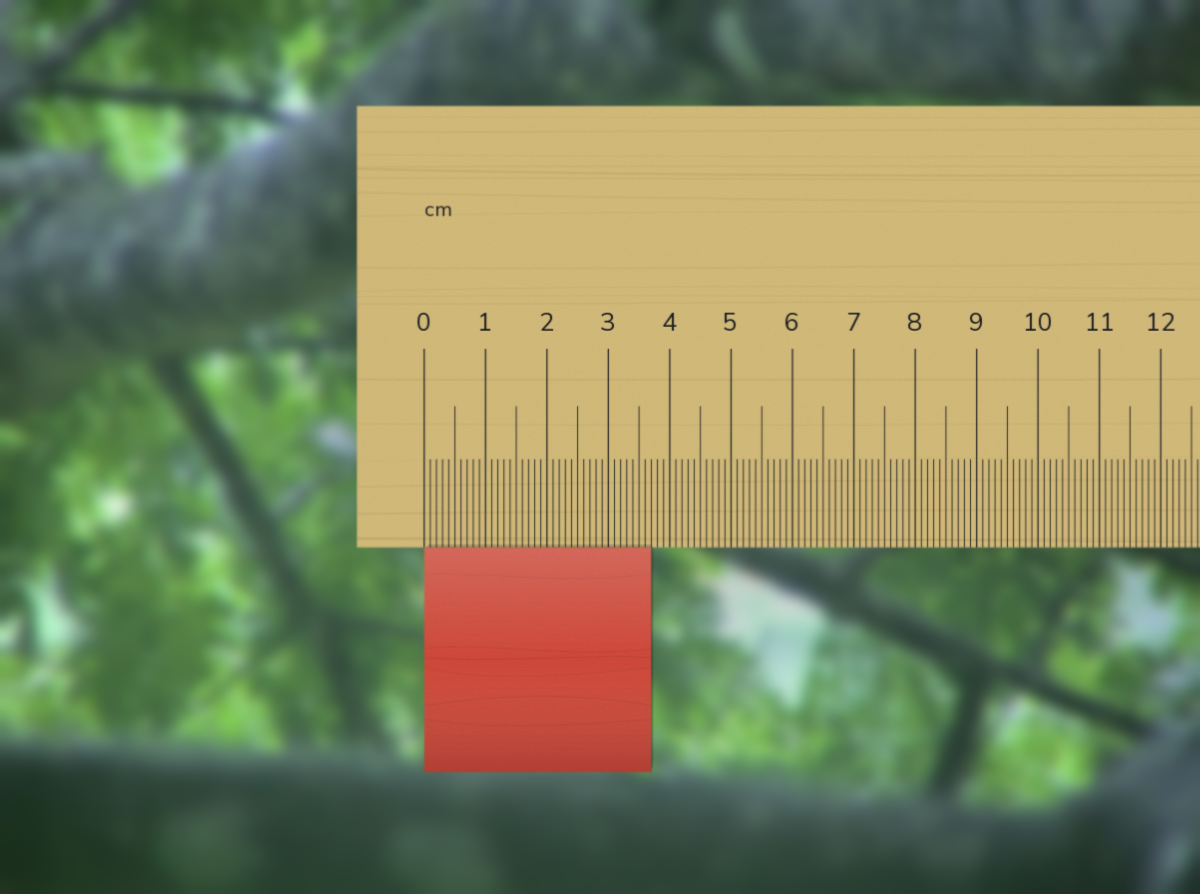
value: {"value": 3.7, "unit": "cm"}
